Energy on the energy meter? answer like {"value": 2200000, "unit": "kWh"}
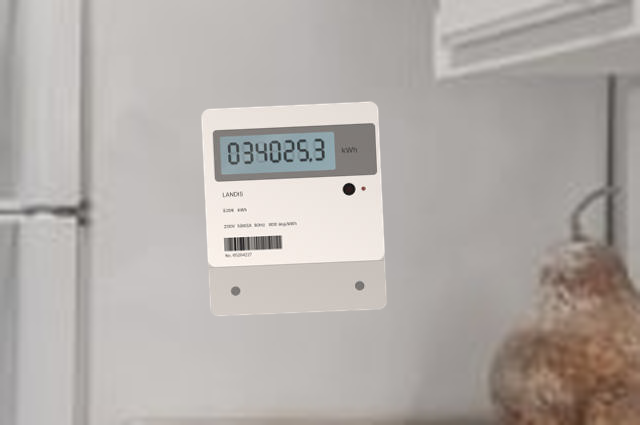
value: {"value": 34025.3, "unit": "kWh"}
